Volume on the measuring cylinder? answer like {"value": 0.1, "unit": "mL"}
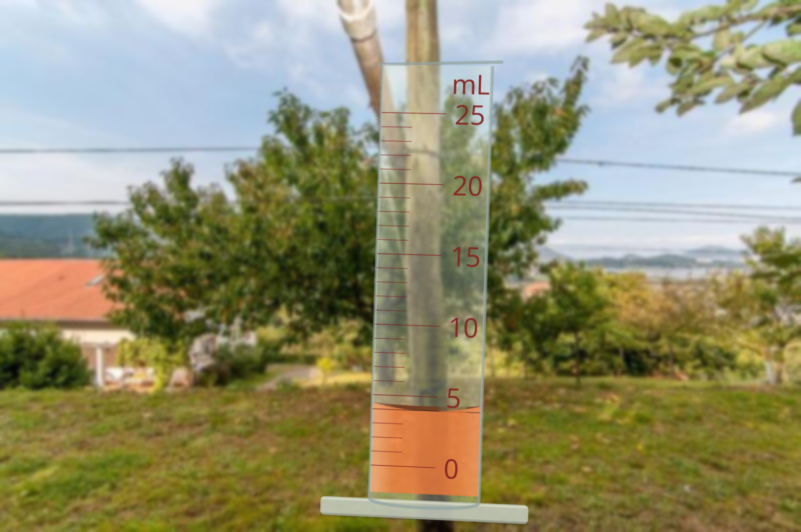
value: {"value": 4, "unit": "mL"}
